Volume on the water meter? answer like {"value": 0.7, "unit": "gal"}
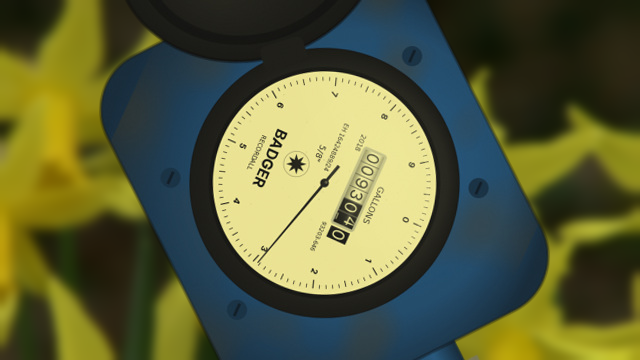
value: {"value": 93042.9, "unit": "gal"}
